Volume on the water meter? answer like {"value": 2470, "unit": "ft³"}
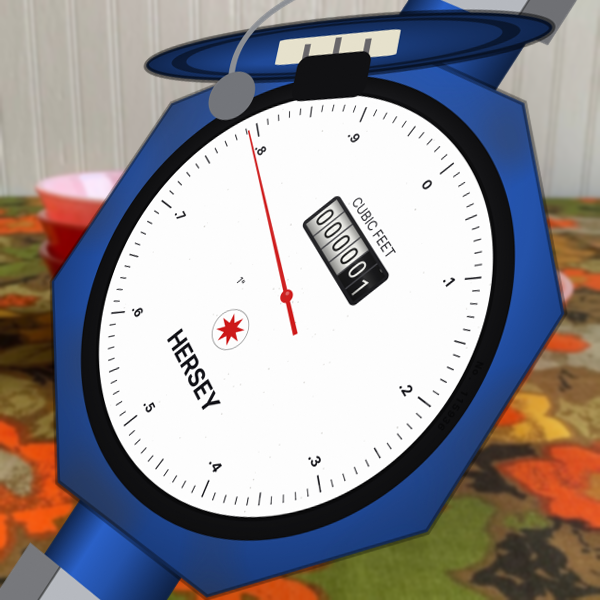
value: {"value": 0.79, "unit": "ft³"}
